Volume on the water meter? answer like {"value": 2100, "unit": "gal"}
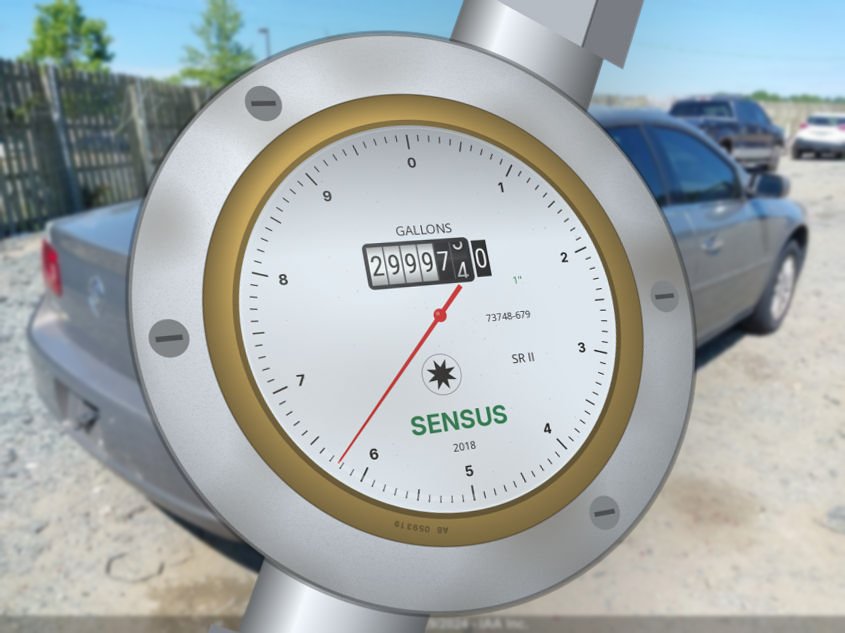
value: {"value": 2999736.2, "unit": "gal"}
